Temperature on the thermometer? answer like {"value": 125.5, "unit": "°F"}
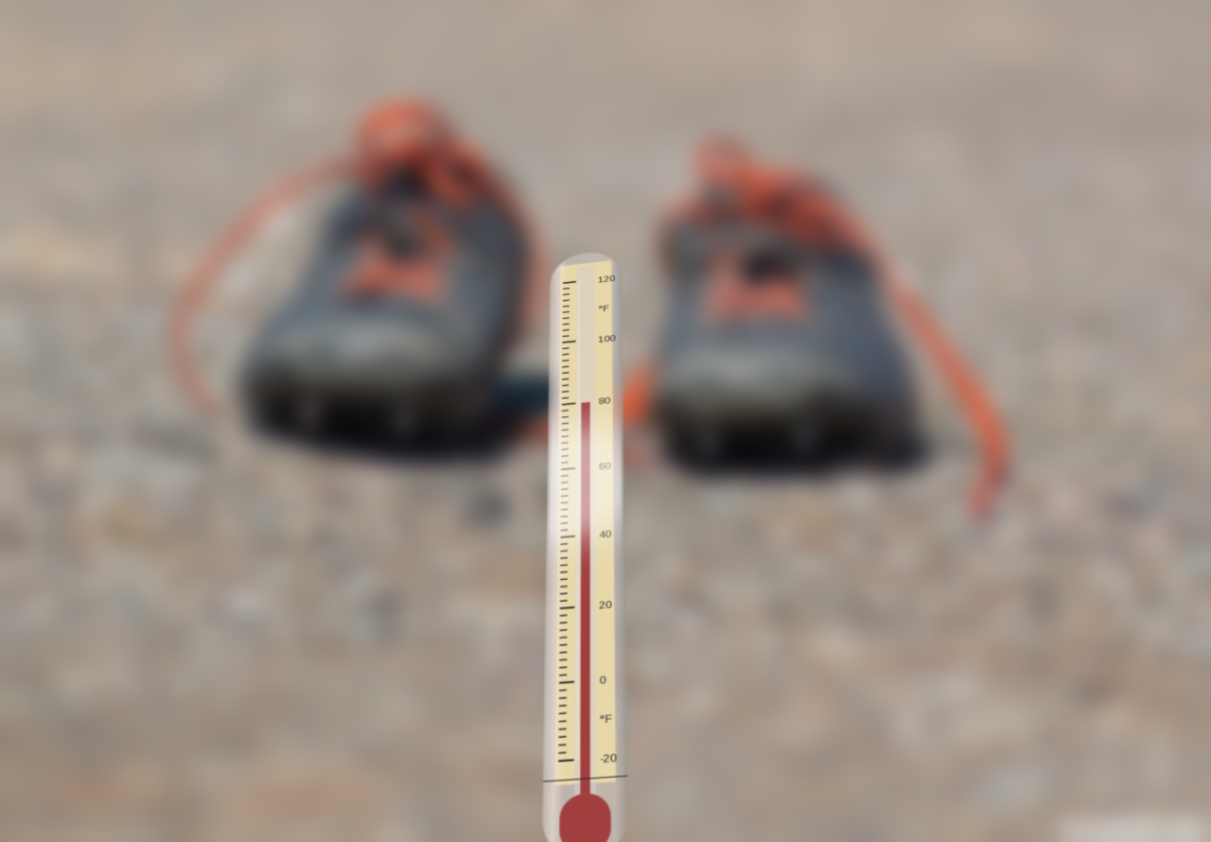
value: {"value": 80, "unit": "°F"}
